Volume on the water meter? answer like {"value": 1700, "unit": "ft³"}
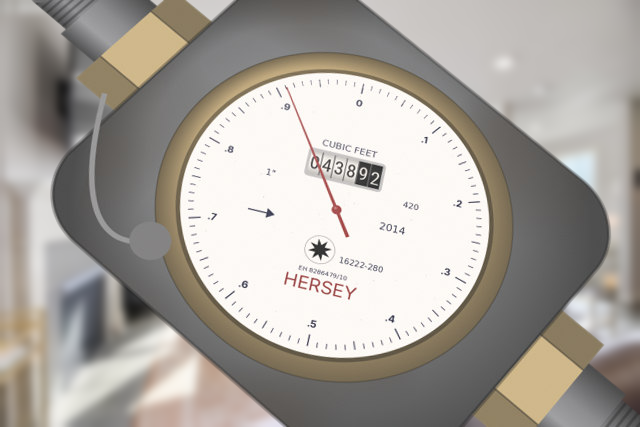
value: {"value": 43891.91, "unit": "ft³"}
